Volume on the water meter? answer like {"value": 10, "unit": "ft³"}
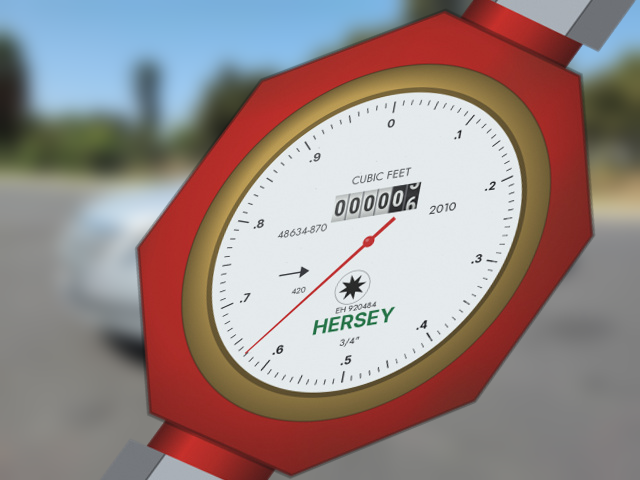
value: {"value": 5.63, "unit": "ft³"}
